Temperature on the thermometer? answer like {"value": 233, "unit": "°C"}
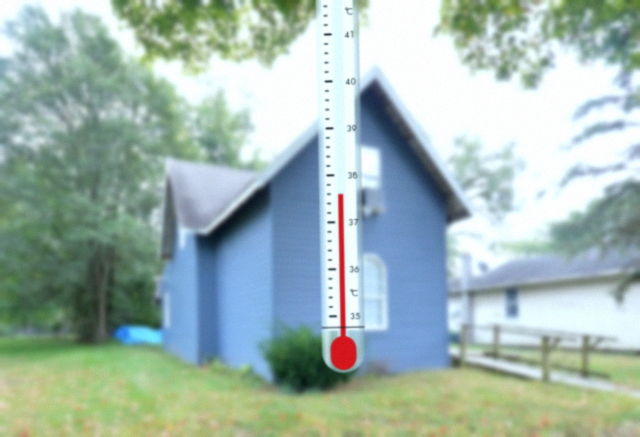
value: {"value": 37.6, "unit": "°C"}
